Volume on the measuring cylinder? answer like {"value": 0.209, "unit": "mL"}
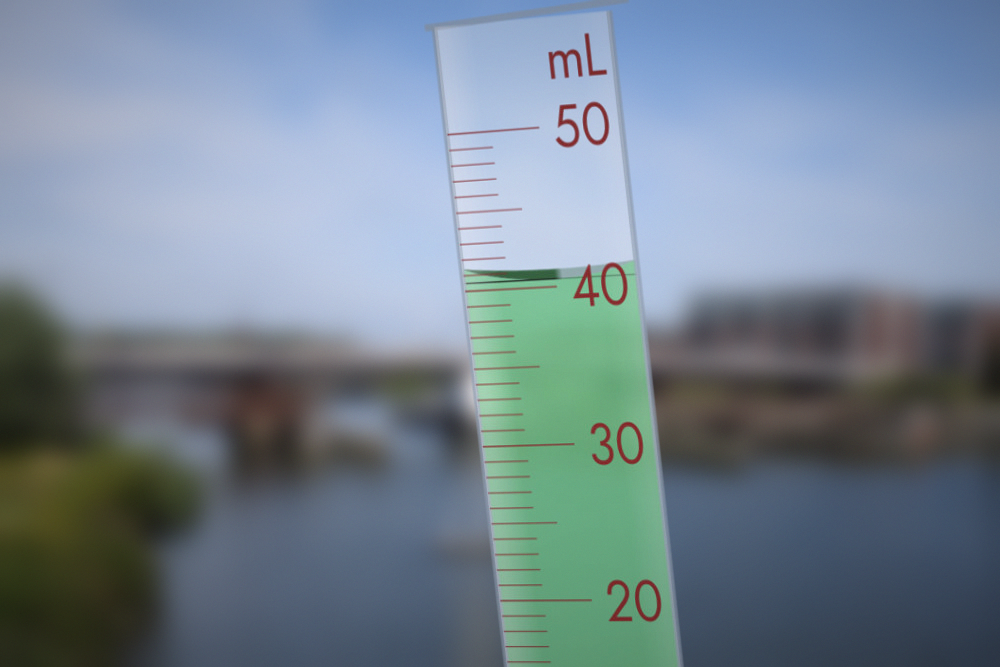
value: {"value": 40.5, "unit": "mL"}
